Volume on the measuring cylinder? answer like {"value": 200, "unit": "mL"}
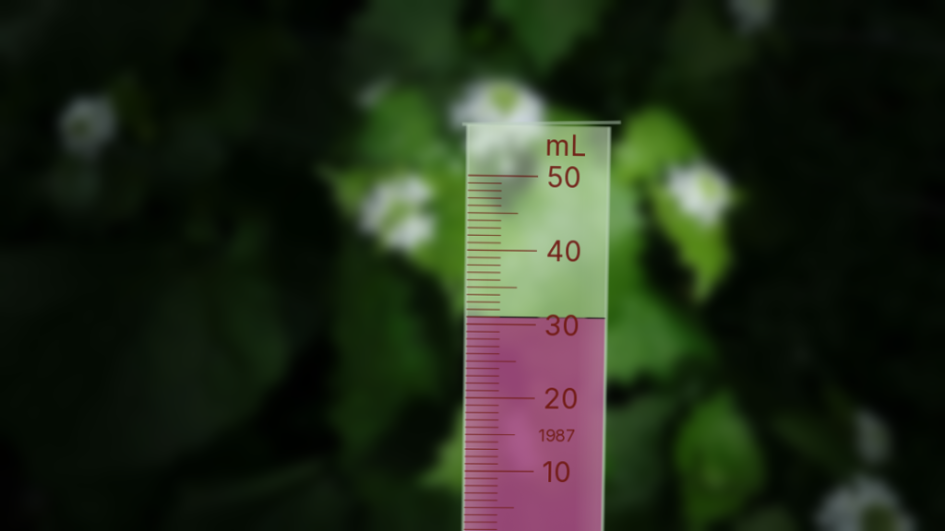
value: {"value": 31, "unit": "mL"}
